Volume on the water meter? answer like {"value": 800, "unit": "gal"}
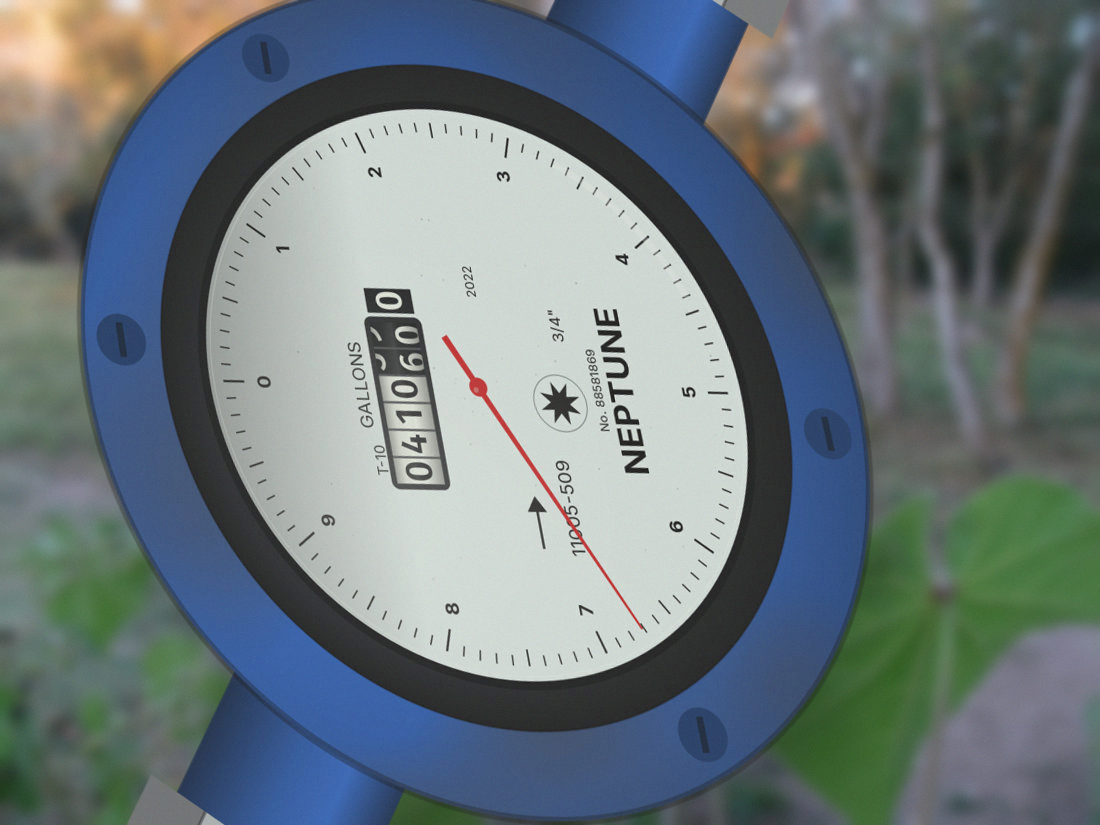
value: {"value": 410596.7, "unit": "gal"}
